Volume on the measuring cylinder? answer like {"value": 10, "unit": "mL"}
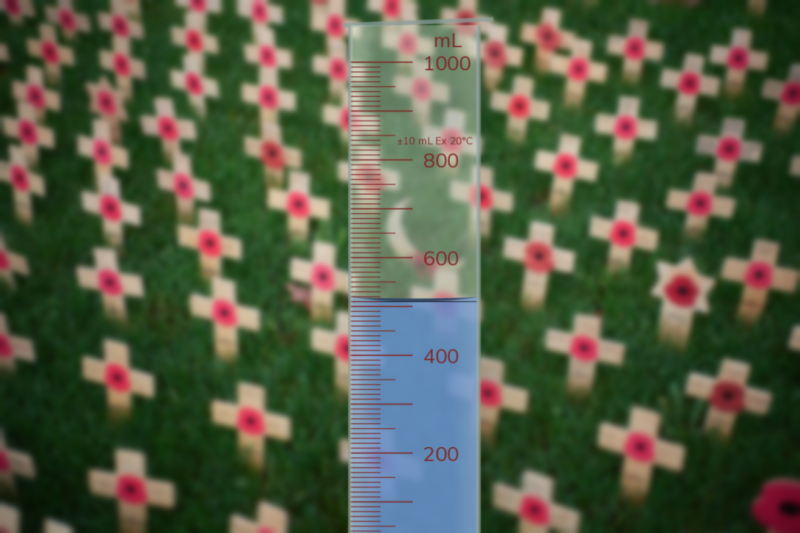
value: {"value": 510, "unit": "mL"}
